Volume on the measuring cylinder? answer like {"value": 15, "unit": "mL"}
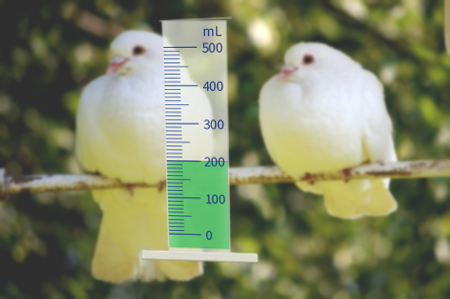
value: {"value": 200, "unit": "mL"}
